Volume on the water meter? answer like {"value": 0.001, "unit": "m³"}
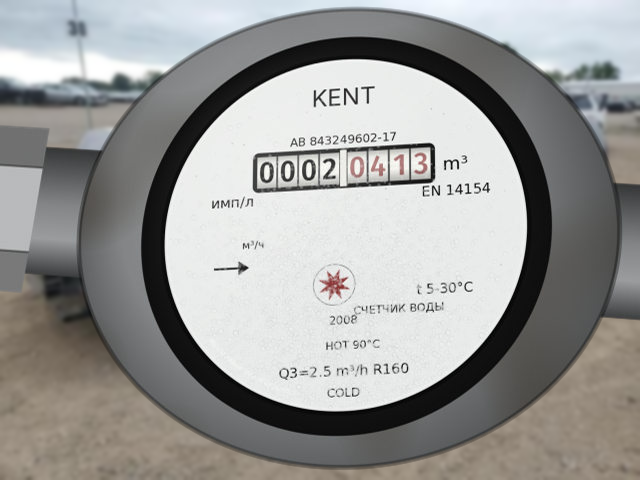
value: {"value": 2.0413, "unit": "m³"}
